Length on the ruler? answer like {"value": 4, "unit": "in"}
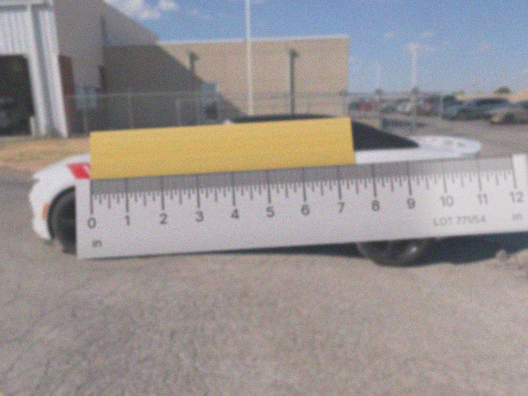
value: {"value": 7.5, "unit": "in"}
